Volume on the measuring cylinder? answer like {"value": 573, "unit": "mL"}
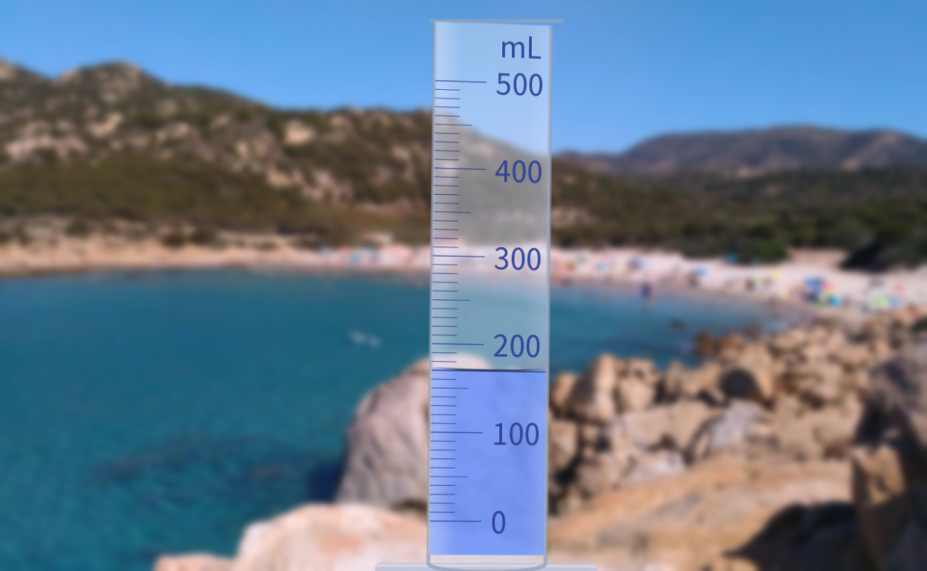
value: {"value": 170, "unit": "mL"}
